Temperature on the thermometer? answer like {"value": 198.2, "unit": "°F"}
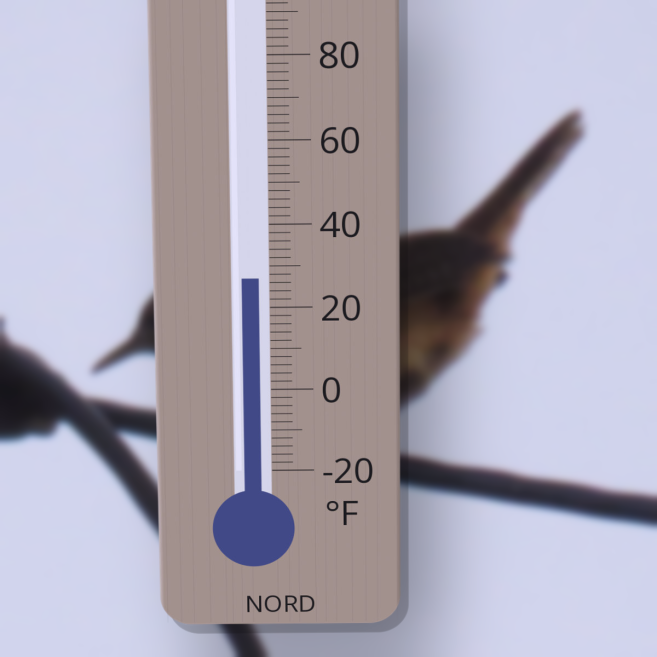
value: {"value": 27, "unit": "°F"}
